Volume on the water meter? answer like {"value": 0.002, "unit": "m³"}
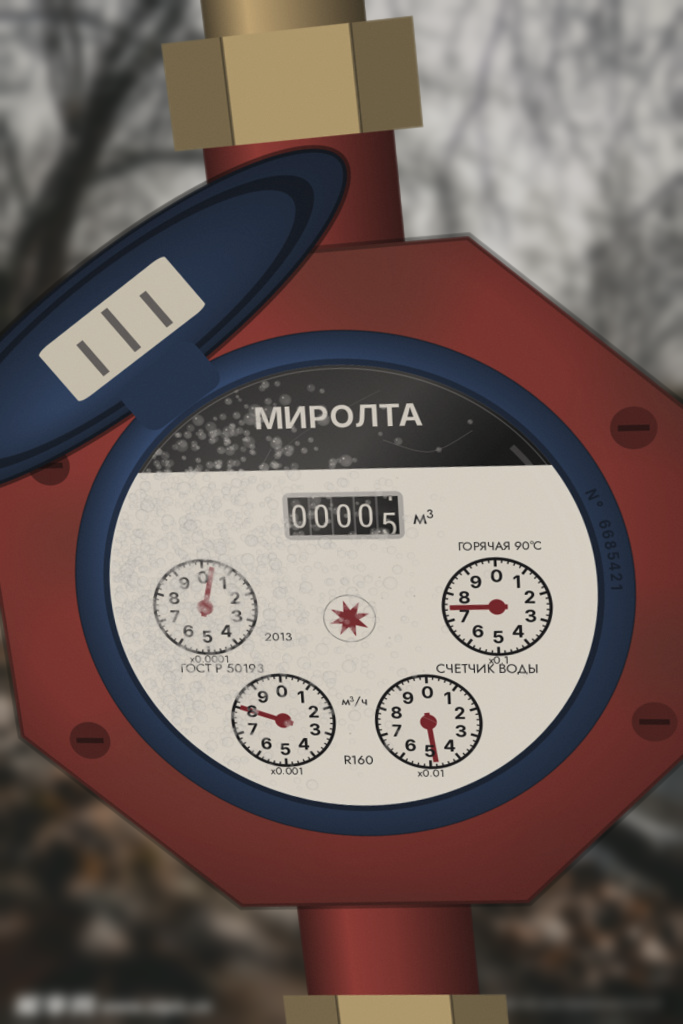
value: {"value": 4.7480, "unit": "m³"}
